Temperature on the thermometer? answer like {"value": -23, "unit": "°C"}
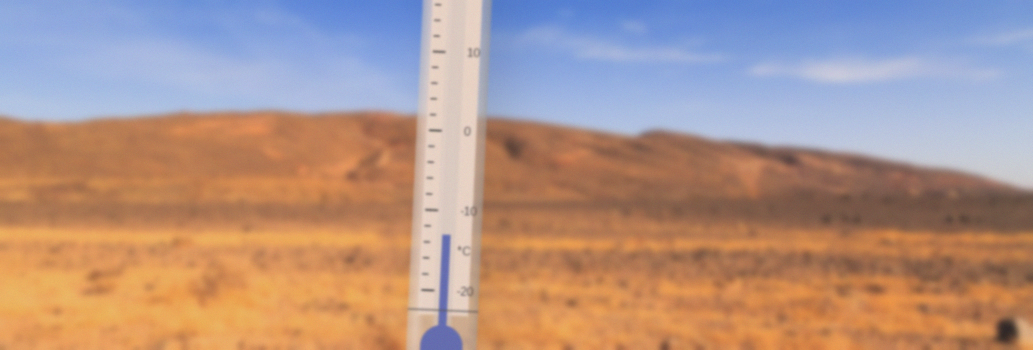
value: {"value": -13, "unit": "°C"}
